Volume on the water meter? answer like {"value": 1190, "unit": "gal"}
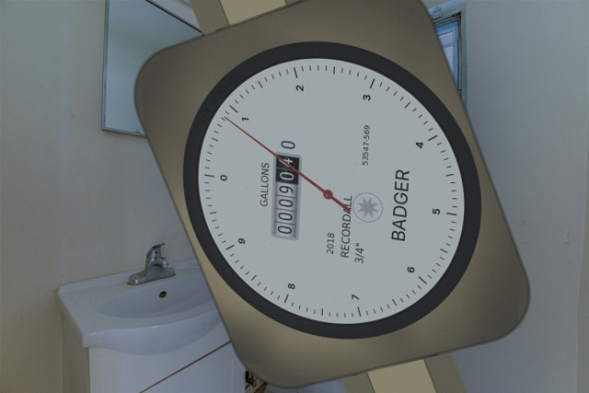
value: {"value": 9040.8, "unit": "gal"}
